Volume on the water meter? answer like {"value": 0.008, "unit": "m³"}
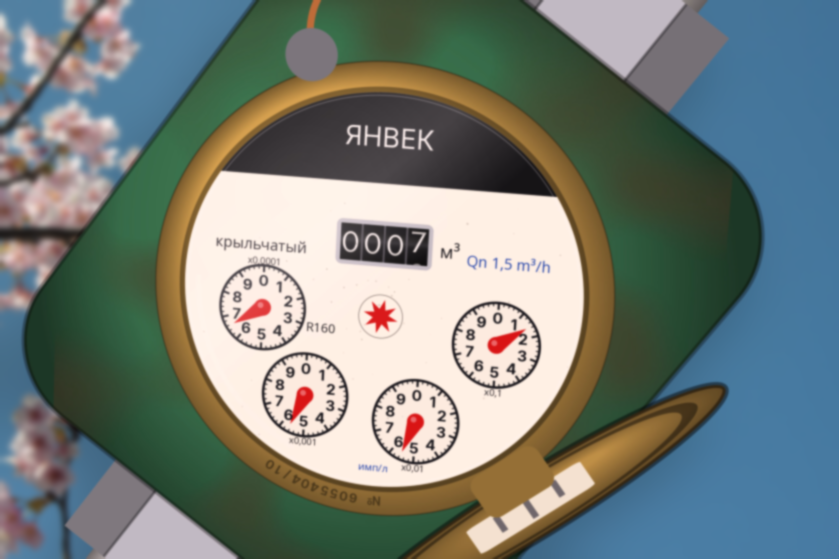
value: {"value": 7.1556, "unit": "m³"}
